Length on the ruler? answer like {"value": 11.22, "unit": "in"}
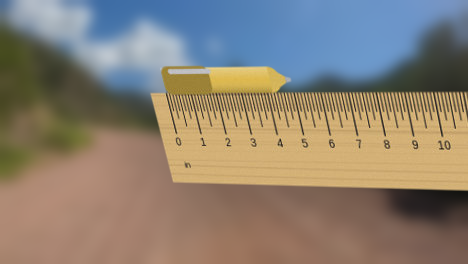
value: {"value": 5, "unit": "in"}
